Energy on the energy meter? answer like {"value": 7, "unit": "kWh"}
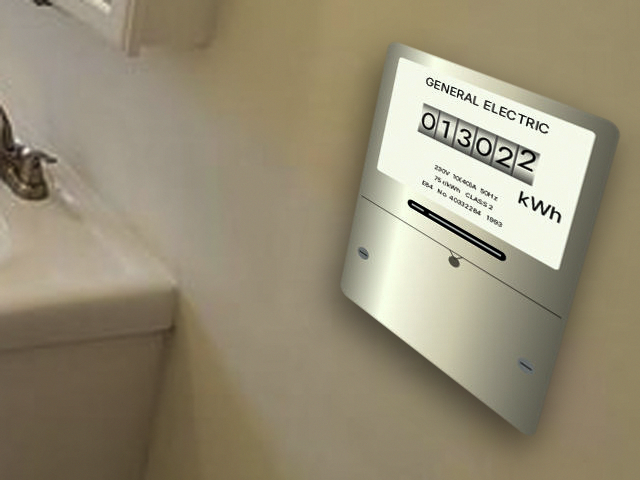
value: {"value": 13022, "unit": "kWh"}
